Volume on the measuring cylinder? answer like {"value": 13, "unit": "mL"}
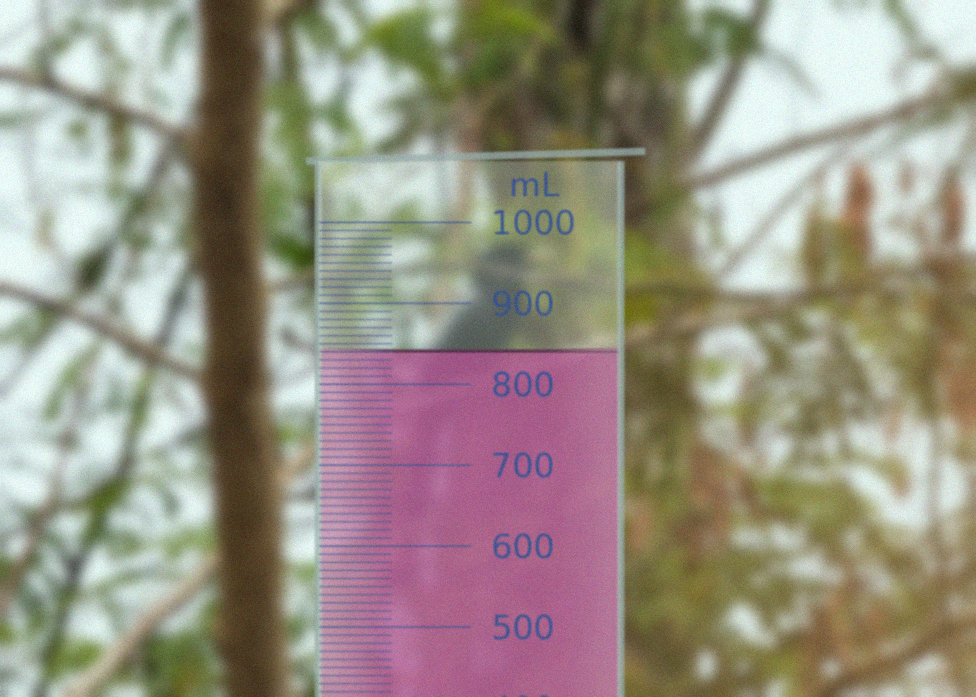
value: {"value": 840, "unit": "mL"}
